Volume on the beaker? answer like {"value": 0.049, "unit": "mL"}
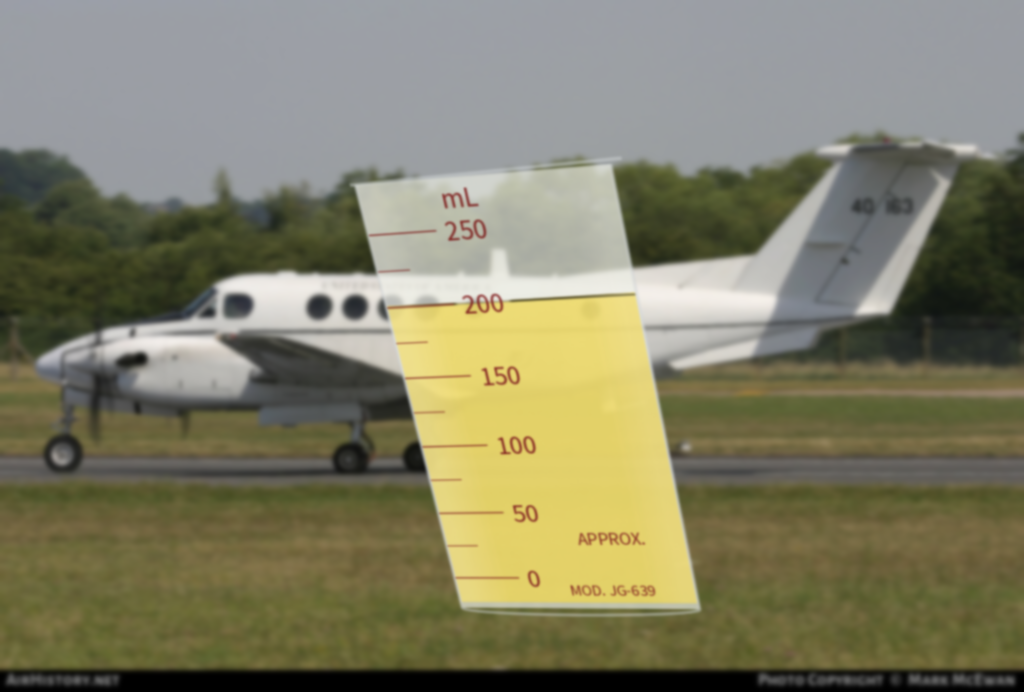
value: {"value": 200, "unit": "mL"}
